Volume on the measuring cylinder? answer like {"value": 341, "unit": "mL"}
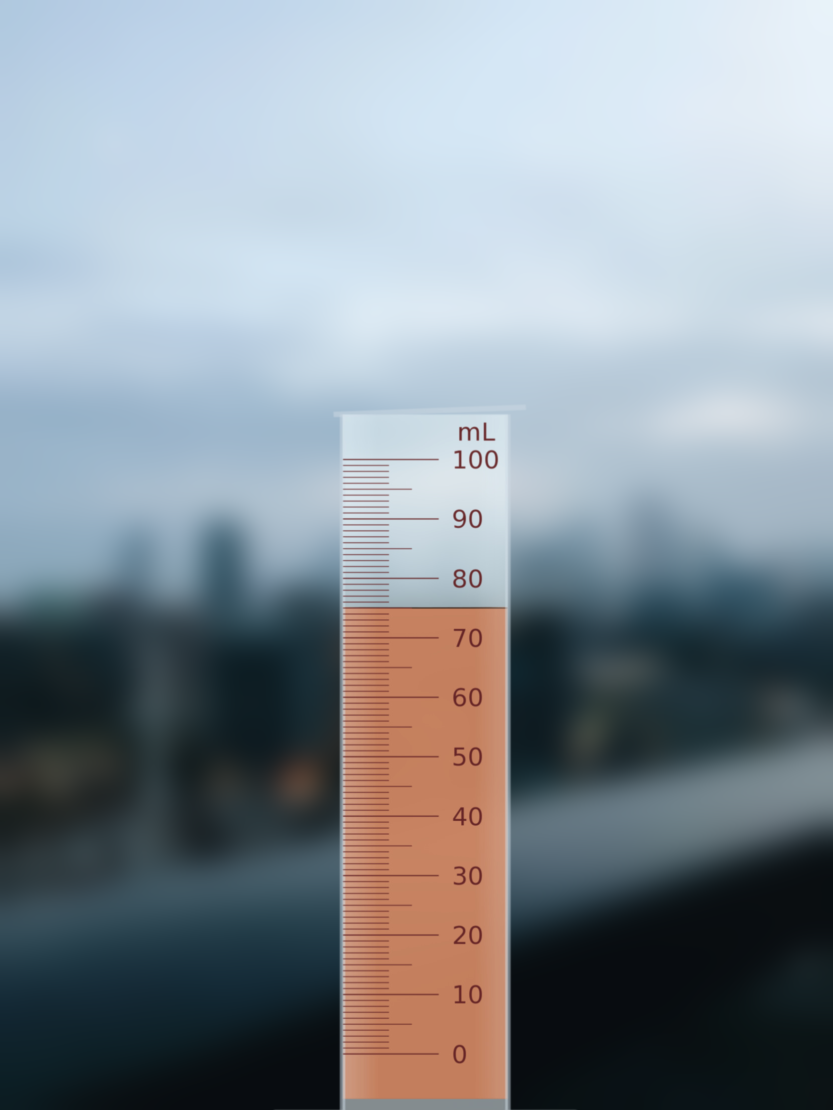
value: {"value": 75, "unit": "mL"}
